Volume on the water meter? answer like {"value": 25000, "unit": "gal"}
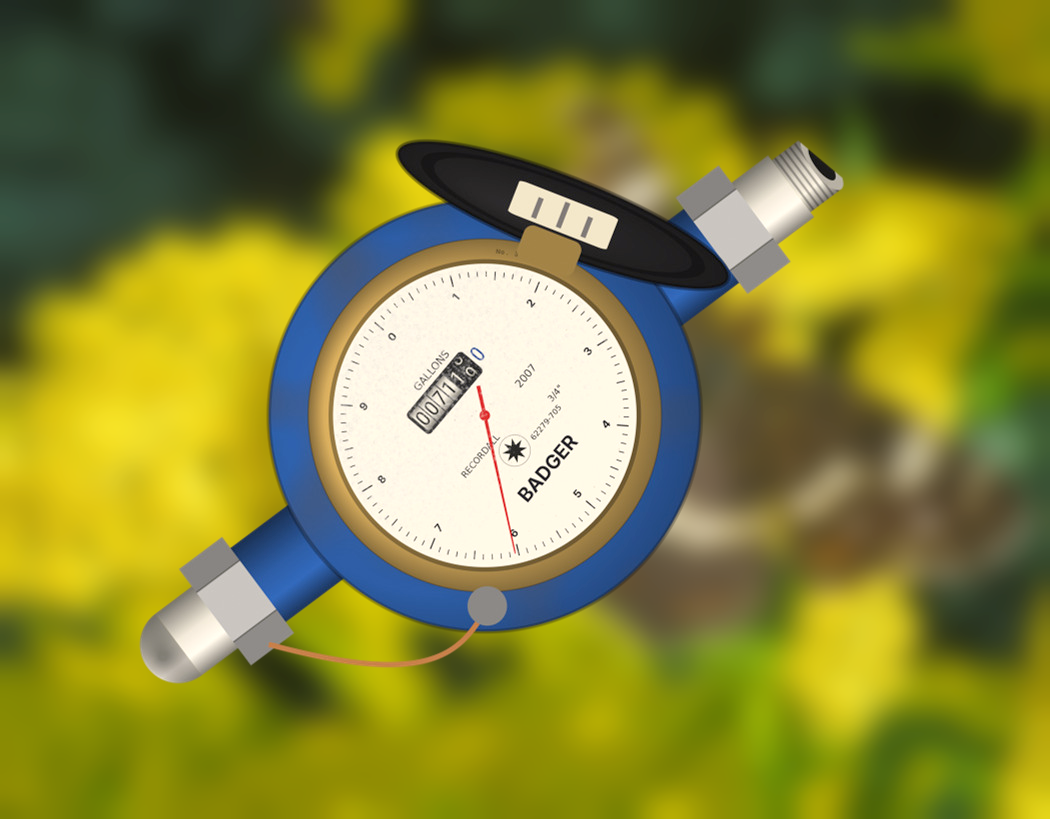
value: {"value": 71186.0, "unit": "gal"}
